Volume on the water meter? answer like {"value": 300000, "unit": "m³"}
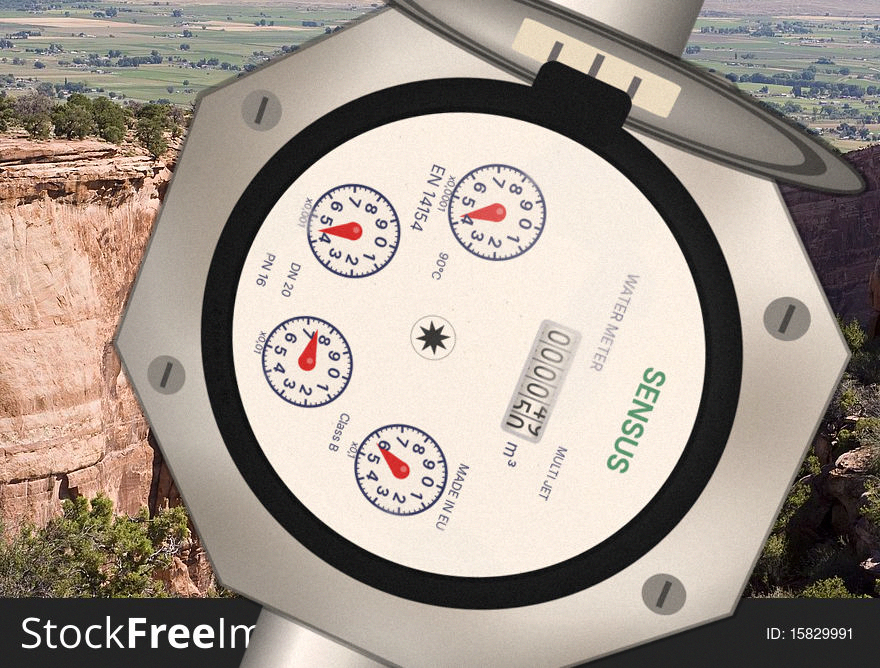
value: {"value": 49.5744, "unit": "m³"}
